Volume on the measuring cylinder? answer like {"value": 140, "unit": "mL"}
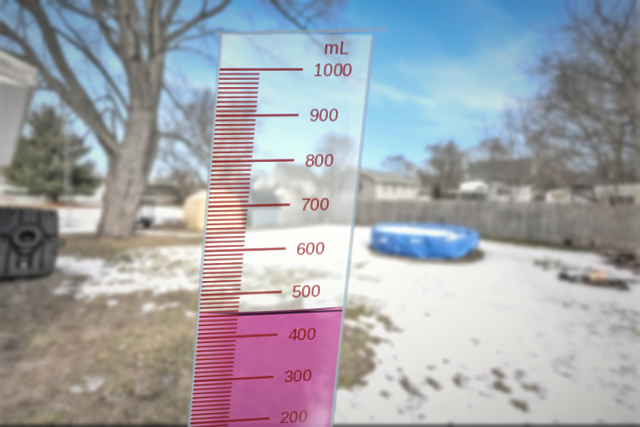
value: {"value": 450, "unit": "mL"}
